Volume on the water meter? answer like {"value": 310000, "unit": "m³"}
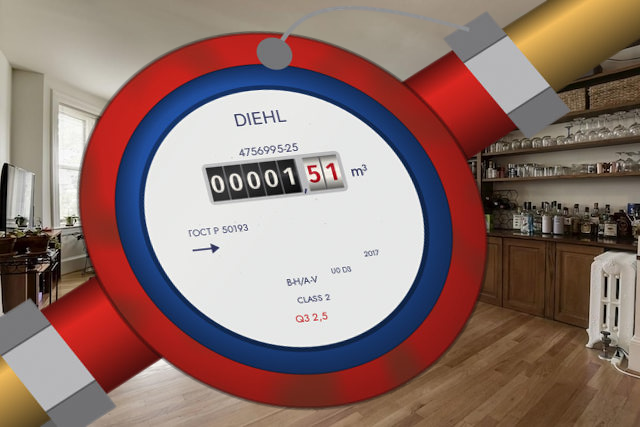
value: {"value": 1.51, "unit": "m³"}
